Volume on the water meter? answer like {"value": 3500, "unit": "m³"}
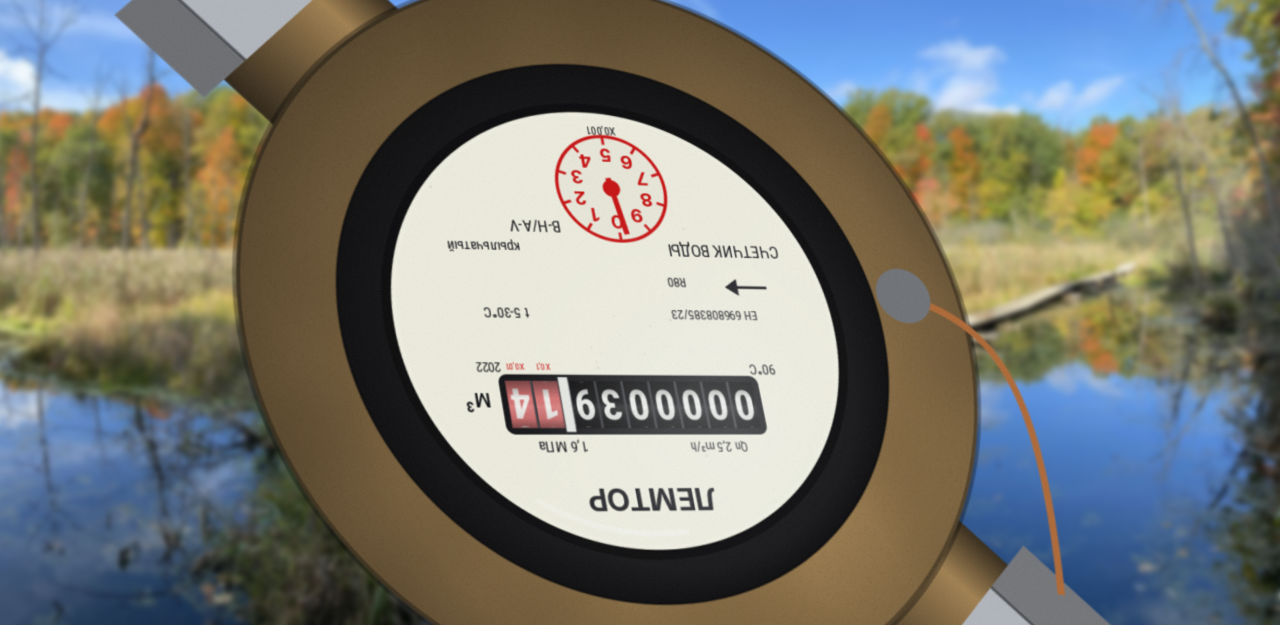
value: {"value": 39.139, "unit": "m³"}
